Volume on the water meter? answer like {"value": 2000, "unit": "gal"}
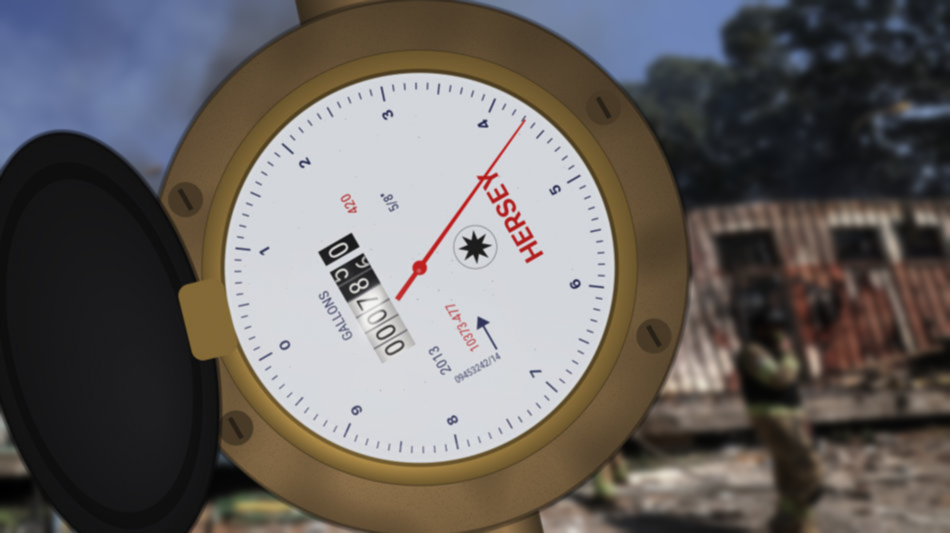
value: {"value": 7854.3, "unit": "gal"}
